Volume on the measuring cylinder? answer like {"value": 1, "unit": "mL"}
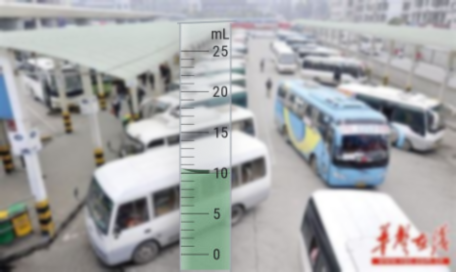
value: {"value": 10, "unit": "mL"}
